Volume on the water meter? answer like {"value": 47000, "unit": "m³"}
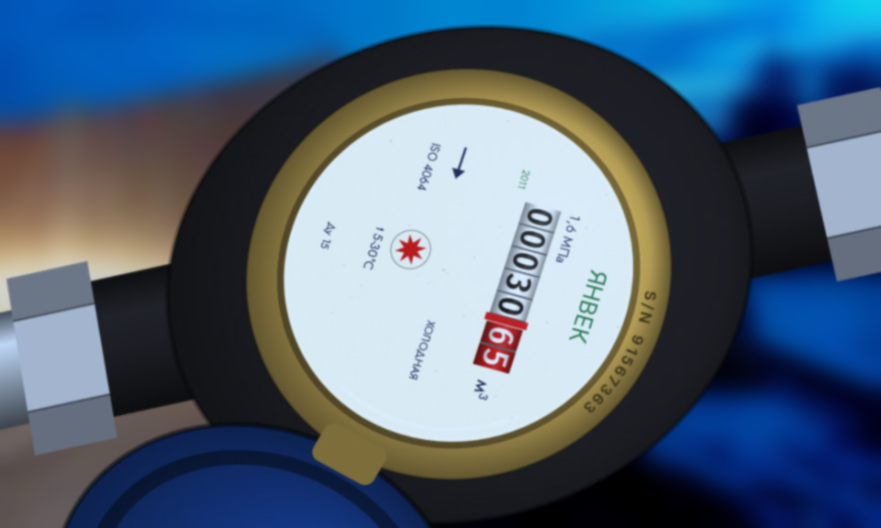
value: {"value": 30.65, "unit": "m³"}
